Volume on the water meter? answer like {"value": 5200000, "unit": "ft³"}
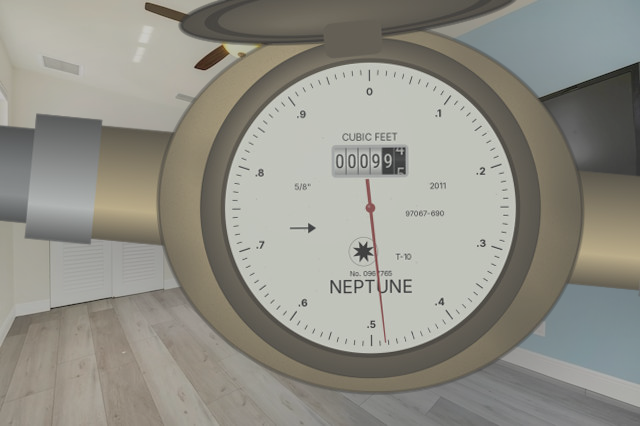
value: {"value": 994.48, "unit": "ft³"}
